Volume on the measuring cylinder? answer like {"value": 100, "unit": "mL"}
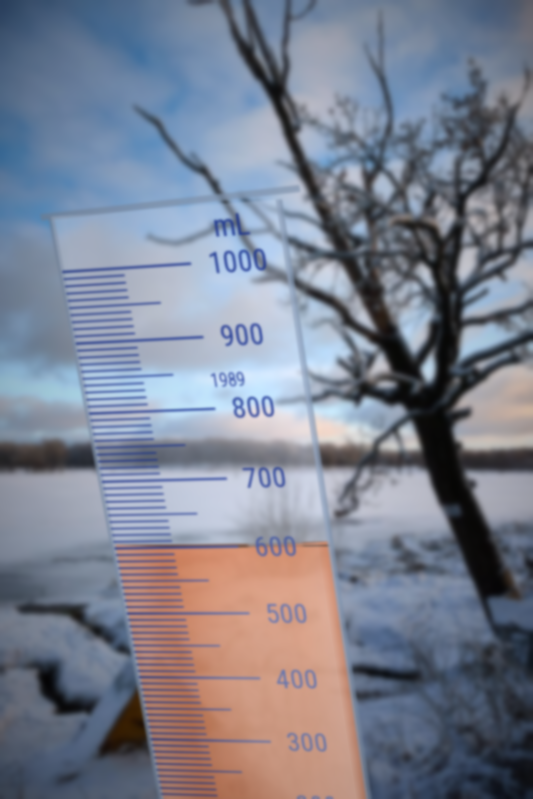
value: {"value": 600, "unit": "mL"}
